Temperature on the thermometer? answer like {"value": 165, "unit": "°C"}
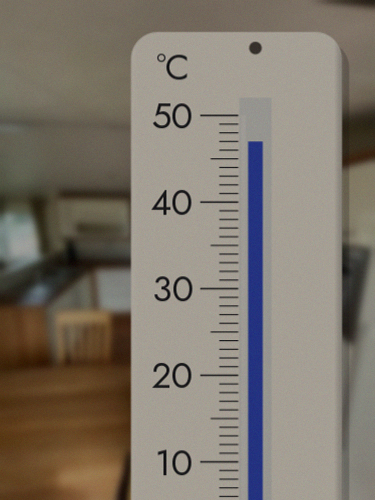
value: {"value": 47, "unit": "°C"}
